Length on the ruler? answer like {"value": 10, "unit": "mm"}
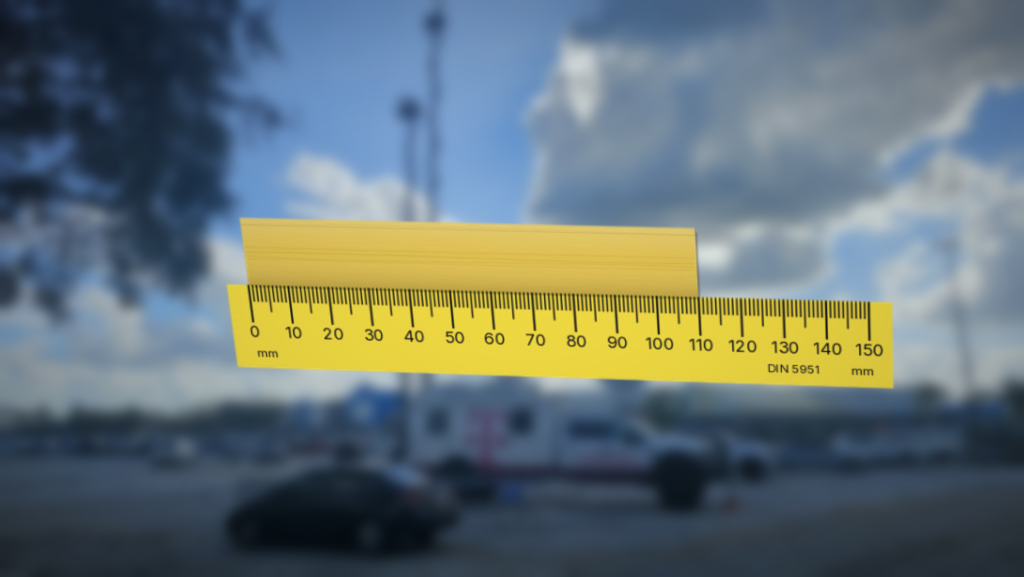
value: {"value": 110, "unit": "mm"}
